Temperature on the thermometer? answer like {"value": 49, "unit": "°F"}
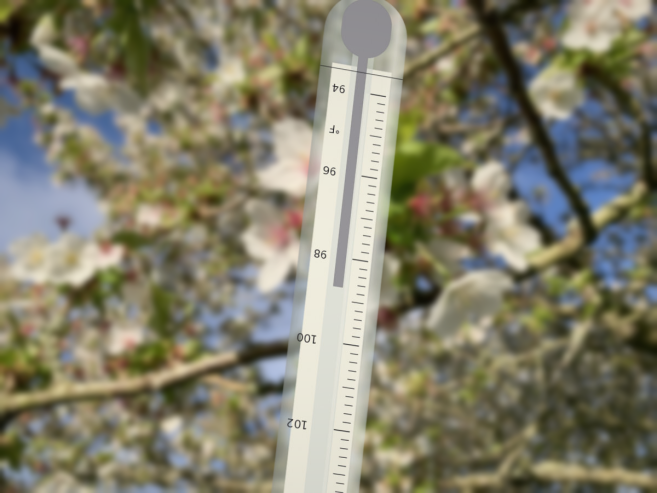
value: {"value": 98.7, "unit": "°F"}
